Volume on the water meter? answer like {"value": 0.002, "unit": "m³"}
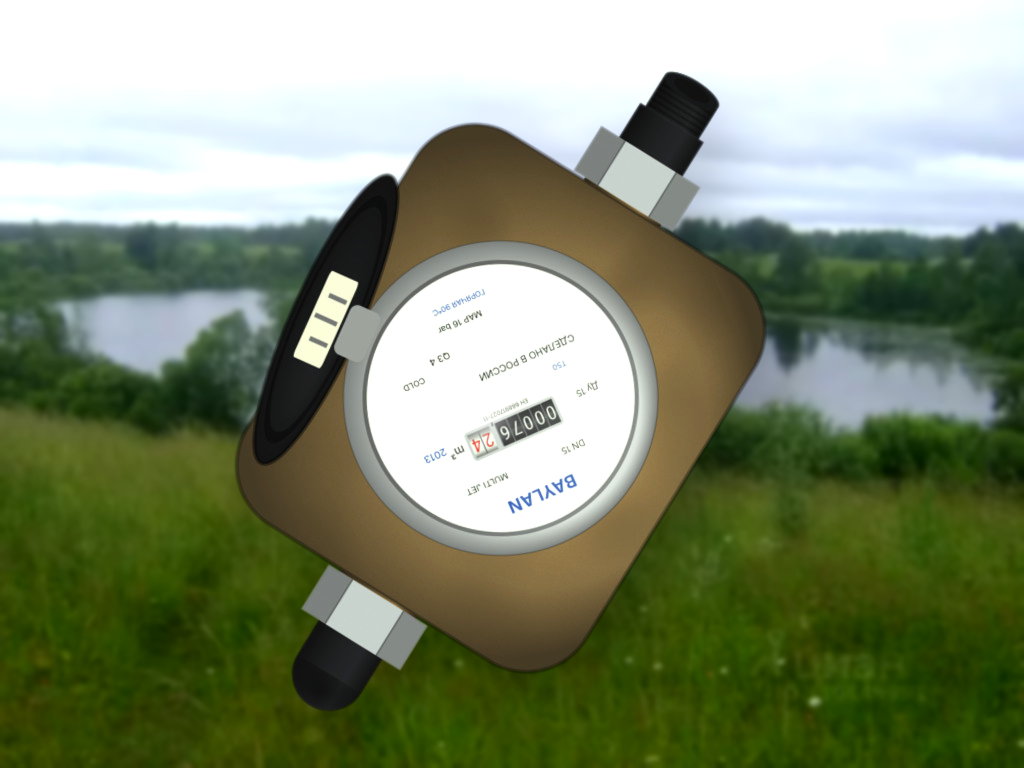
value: {"value": 76.24, "unit": "m³"}
